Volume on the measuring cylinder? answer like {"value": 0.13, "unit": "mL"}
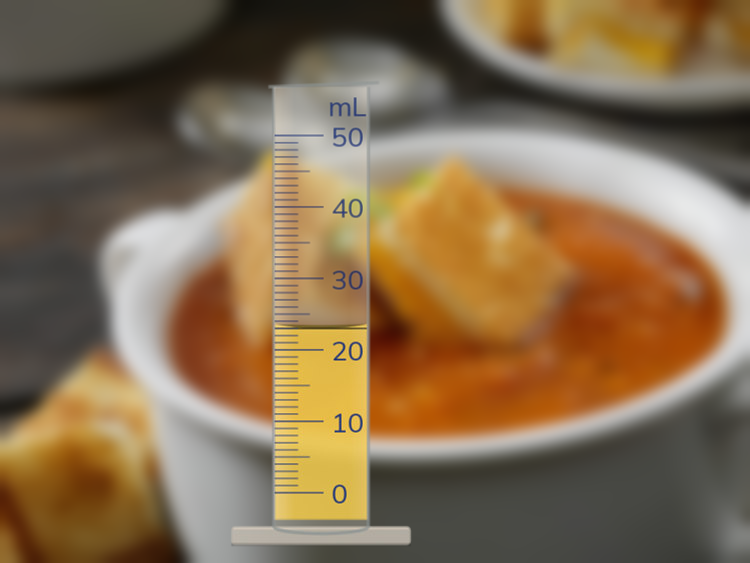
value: {"value": 23, "unit": "mL"}
